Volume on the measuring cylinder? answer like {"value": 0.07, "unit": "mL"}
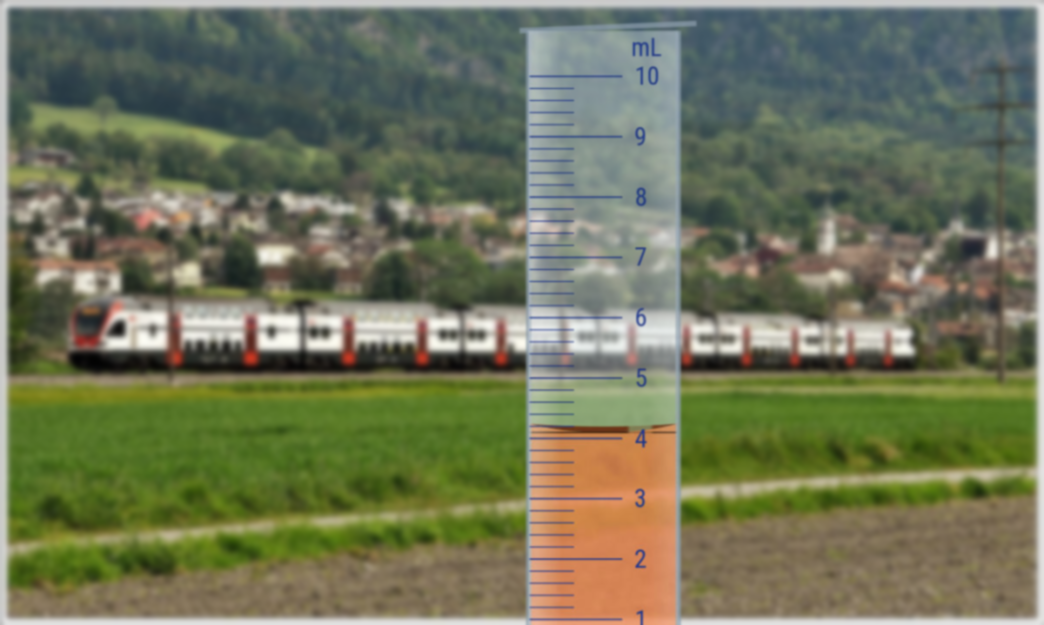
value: {"value": 4.1, "unit": "mL"}
